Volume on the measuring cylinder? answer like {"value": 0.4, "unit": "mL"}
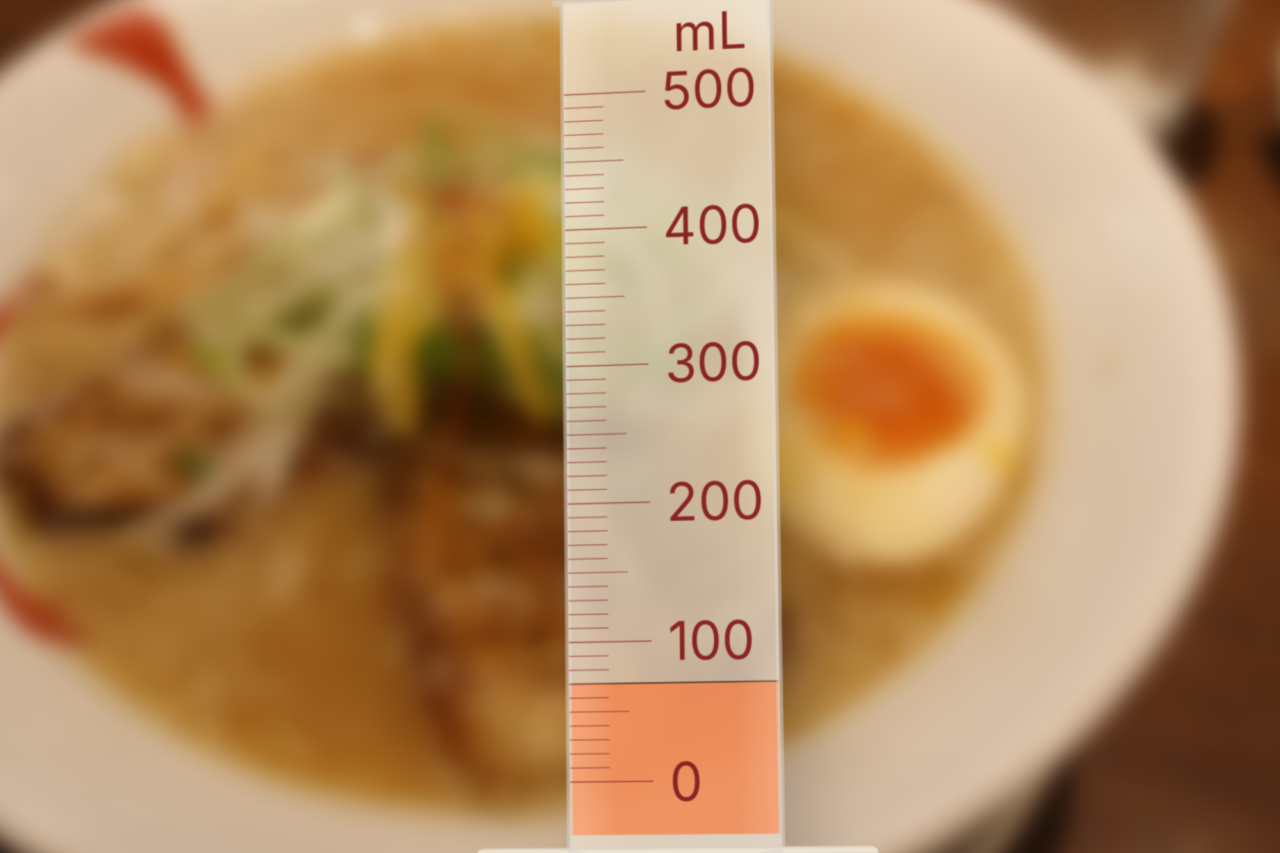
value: {"value": 70, "unit": "mL"}
